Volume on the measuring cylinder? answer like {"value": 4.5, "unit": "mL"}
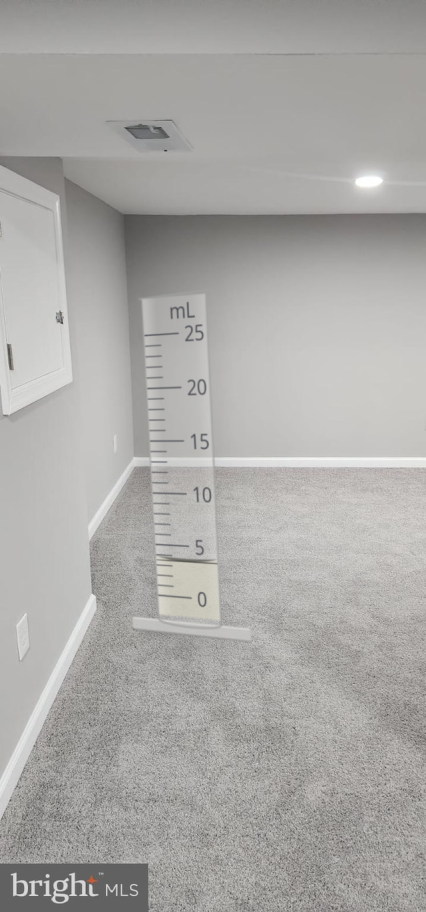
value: {"value": 3.5, "unit": "mL"}
